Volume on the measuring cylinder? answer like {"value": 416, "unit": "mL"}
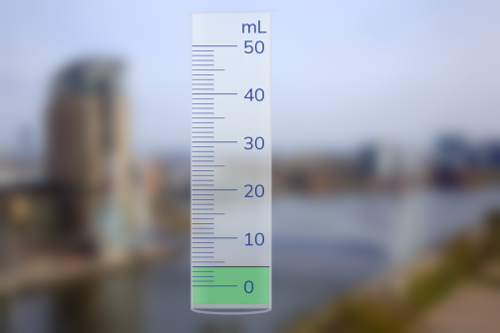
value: {"value": 4, "unit": "mL"}
